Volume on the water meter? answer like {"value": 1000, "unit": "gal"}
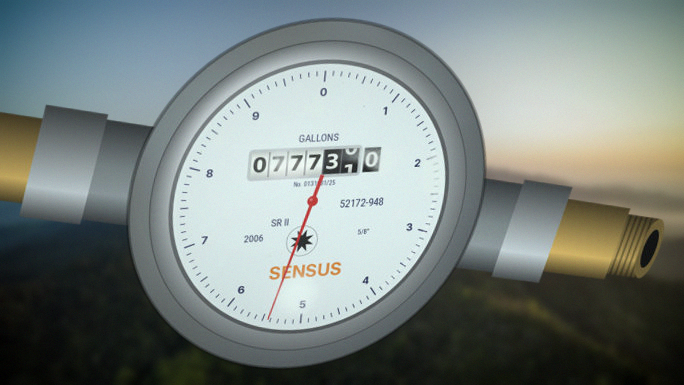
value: {"value": 777305.4, "unit": "gal"}
